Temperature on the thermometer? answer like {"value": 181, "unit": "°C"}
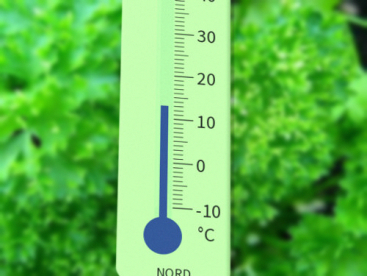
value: {"value": 13, "unit": "°C"}
